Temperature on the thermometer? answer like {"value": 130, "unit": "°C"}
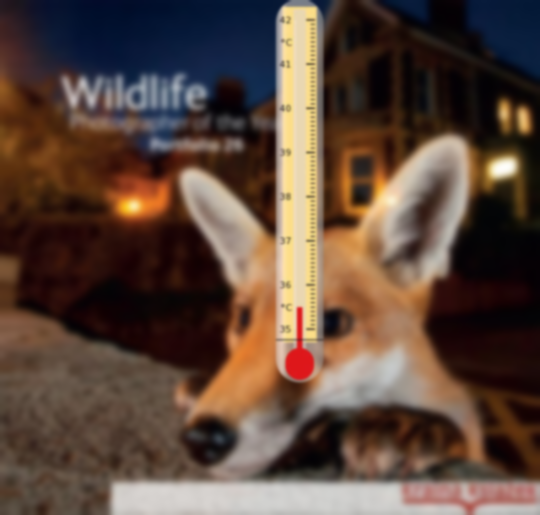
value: {"value": 35.5, "unit": "°C"}
